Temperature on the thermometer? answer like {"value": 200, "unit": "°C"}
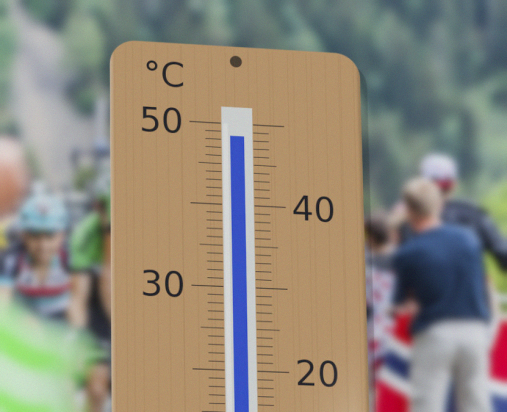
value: {"value": 48.5, "unit": "°C"}
